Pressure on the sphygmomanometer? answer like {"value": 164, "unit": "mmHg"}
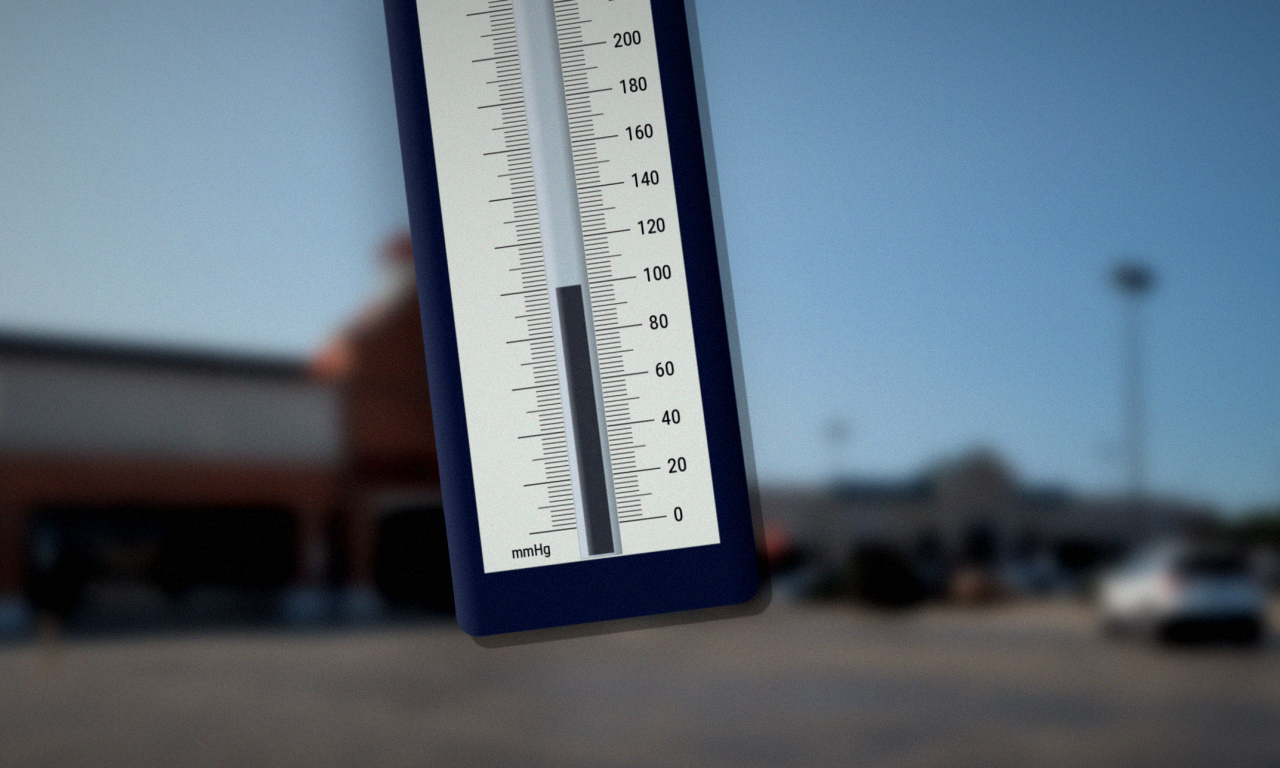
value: {"value": 100, "unit": "mmHg"}
